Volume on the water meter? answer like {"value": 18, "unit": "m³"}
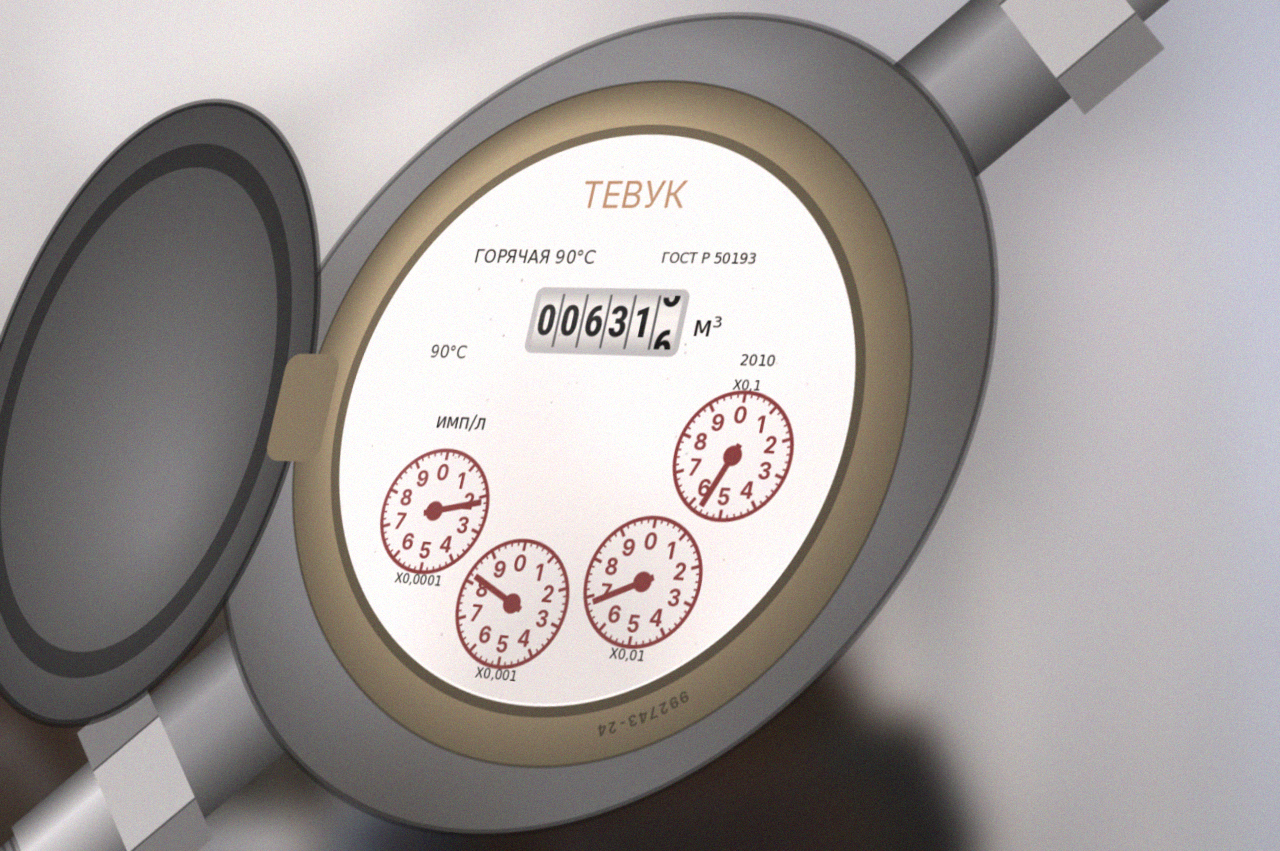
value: {"value": 6315.5682, "unit": "m³"}
